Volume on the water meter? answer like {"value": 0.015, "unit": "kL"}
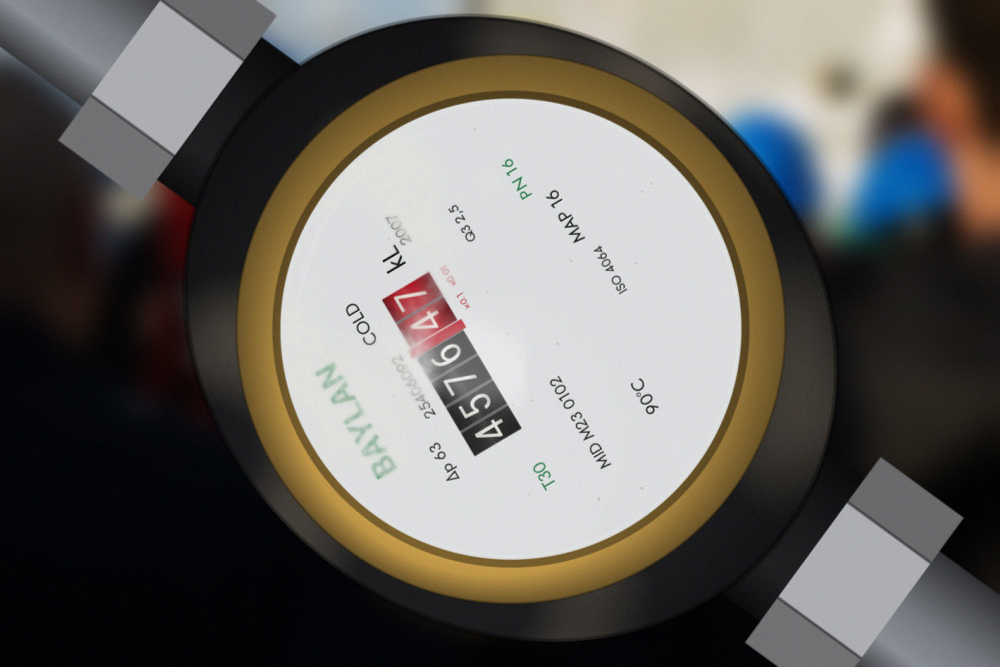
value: {"value": 4576.47, "unit": "kL"}
